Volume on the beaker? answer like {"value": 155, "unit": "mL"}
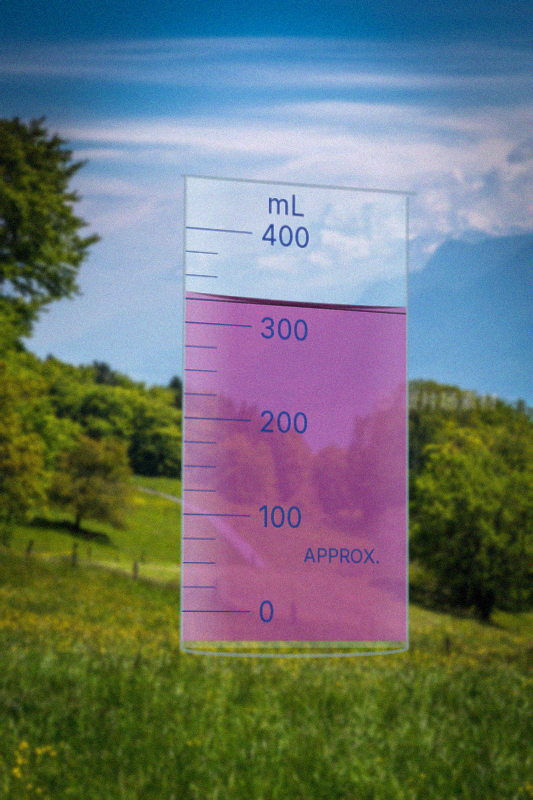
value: {"value": 325, "unit": "mL"}
